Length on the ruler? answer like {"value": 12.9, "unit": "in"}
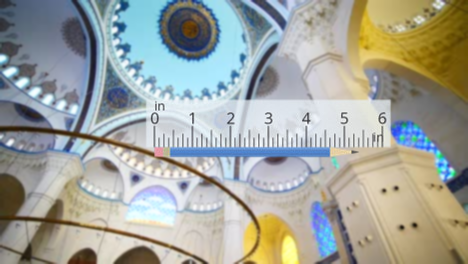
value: {"value": 5.375, "unit": "in"}
